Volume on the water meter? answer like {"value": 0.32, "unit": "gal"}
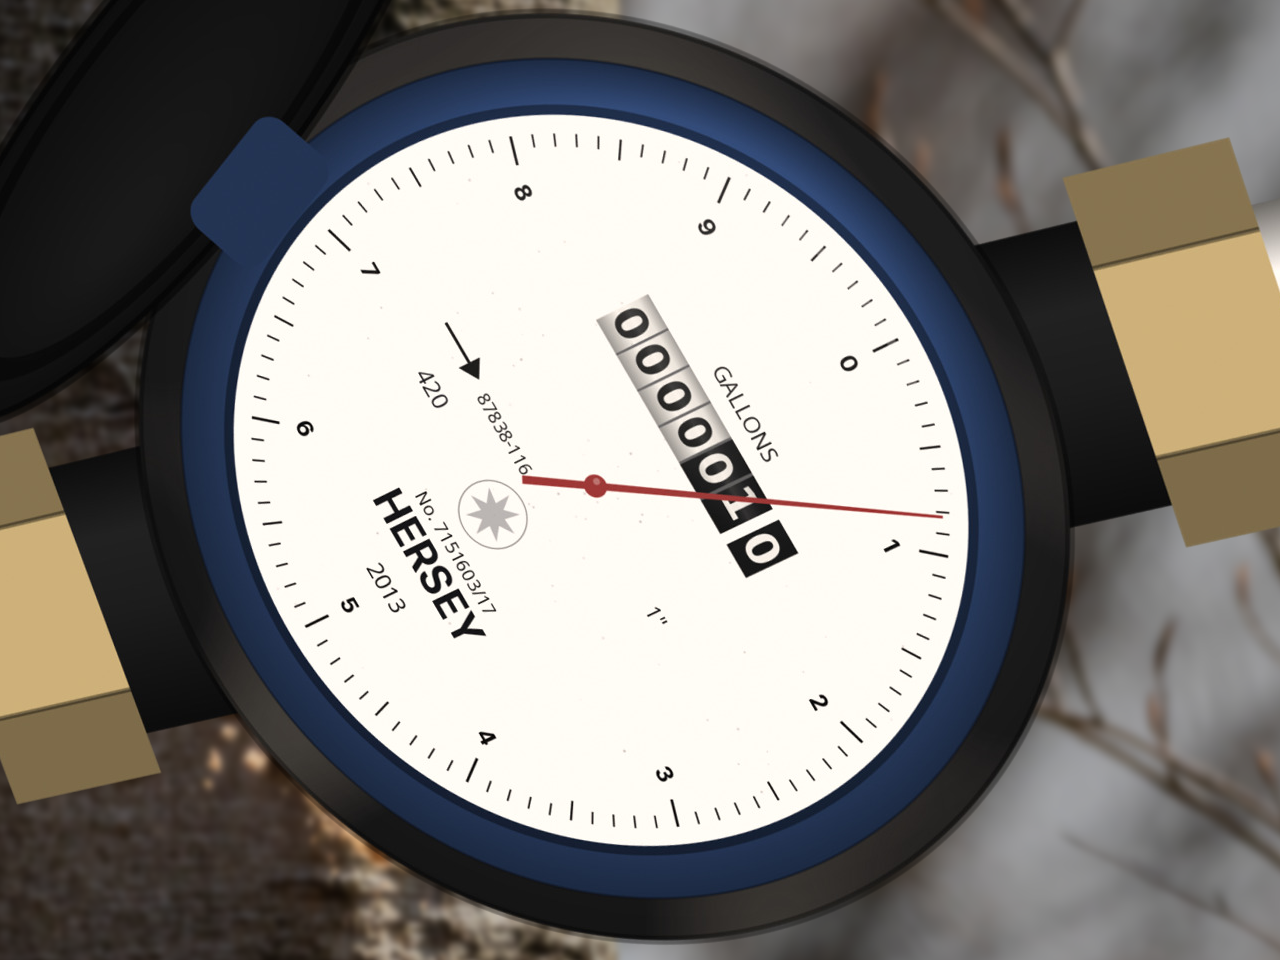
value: {"value": 10.8, "unit": "gal"}
